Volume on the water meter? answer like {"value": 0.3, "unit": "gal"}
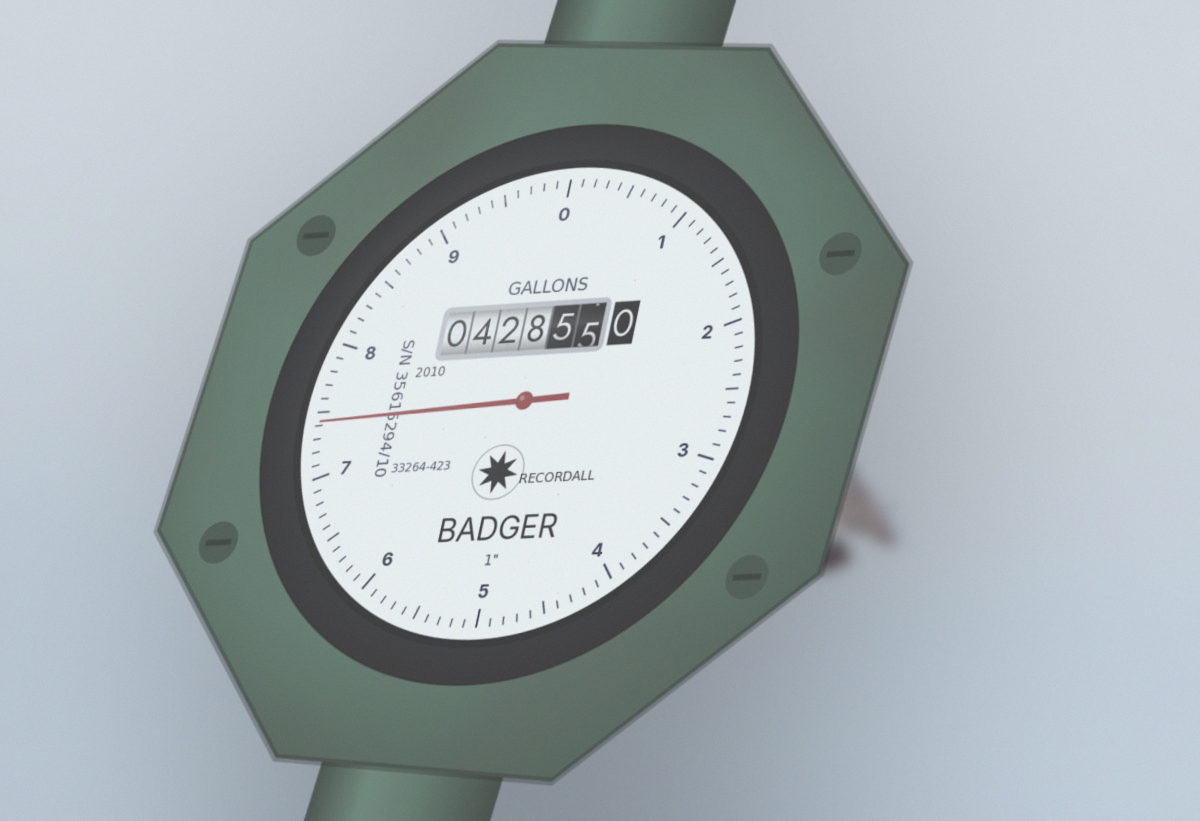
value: {"value": 428547.4, "unit": "gal"}
